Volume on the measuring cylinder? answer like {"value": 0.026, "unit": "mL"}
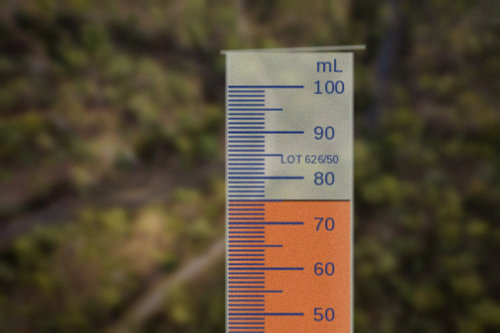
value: {"value": 75, "unit": "mL"}
